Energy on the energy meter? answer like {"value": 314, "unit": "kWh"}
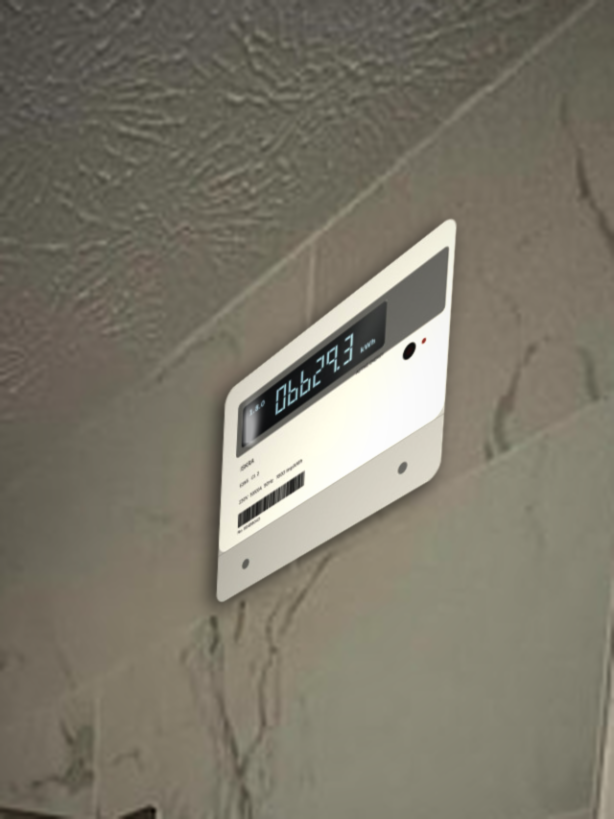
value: {"value": 6629.3, "unit": "kWh"}
